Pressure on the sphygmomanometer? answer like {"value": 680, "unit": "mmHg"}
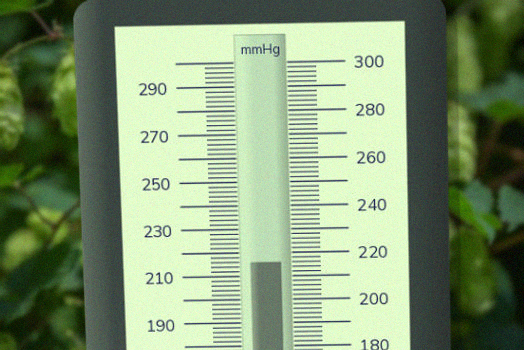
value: {"value": 216, "unit": "mmHg"}
